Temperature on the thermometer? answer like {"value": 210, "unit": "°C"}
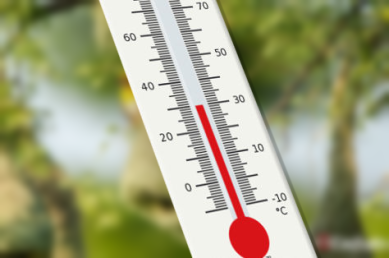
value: {"value": 30, "unit": "°C"}
